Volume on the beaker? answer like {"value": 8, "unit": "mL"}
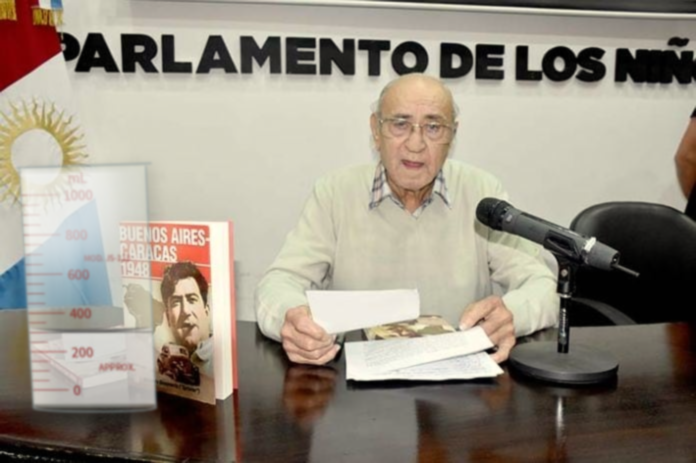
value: {"value": 300, "unit": "mL"}
